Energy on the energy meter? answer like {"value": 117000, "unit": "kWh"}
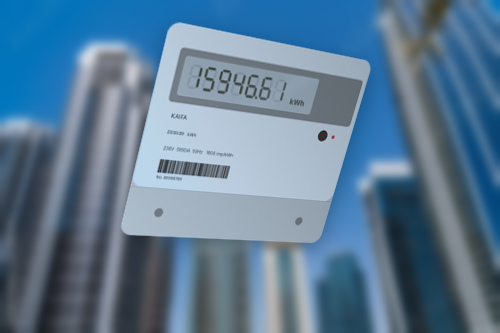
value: {"value": 15946.61, "unit": "kWh"}
